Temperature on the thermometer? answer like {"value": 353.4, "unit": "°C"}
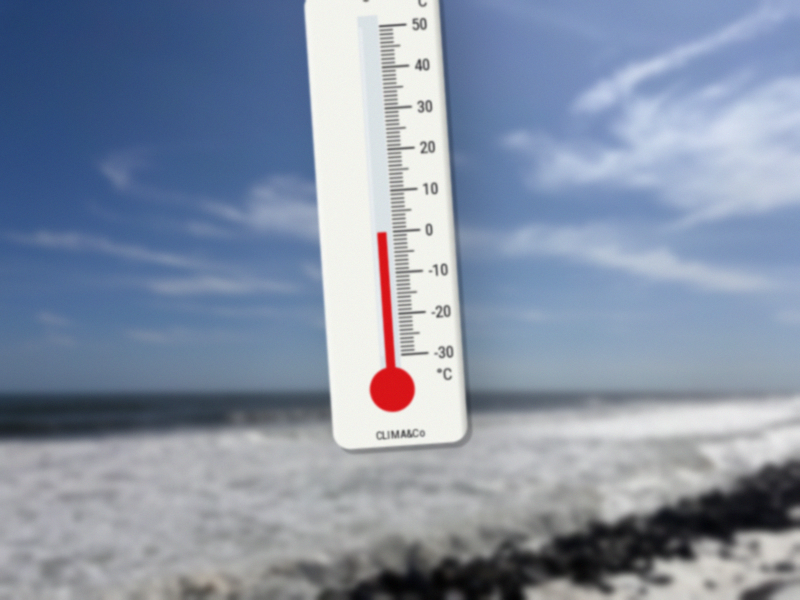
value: {"value": 0, "unit": "°C"}
